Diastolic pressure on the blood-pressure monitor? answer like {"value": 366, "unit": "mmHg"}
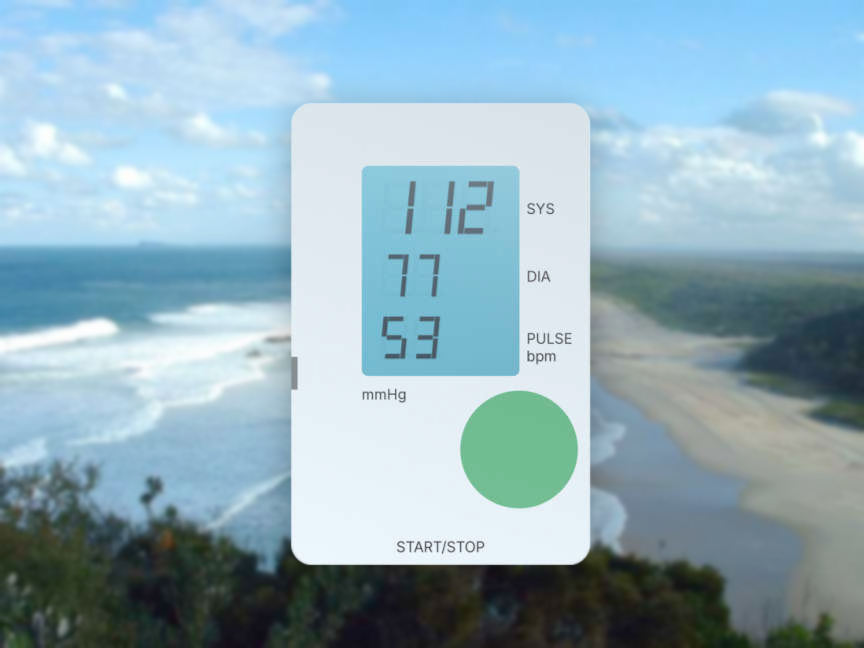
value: {"value": 77, "unit": "mmHg"}
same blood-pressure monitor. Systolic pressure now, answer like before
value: {"value": 112, "unit": "mmHg"}
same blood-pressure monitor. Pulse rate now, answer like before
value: {"value": 53, "unit": "bpm"}
